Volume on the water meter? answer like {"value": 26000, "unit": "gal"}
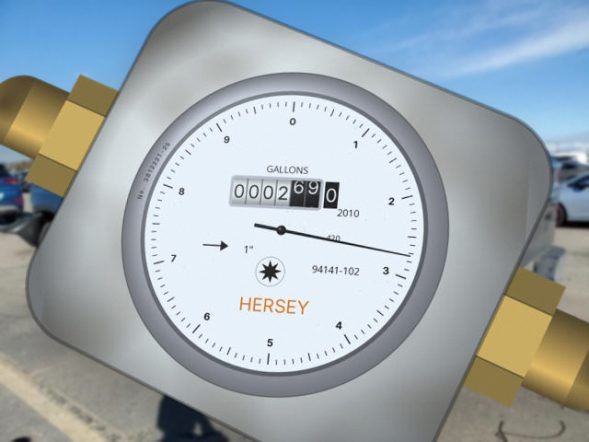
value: {"value": 2692.7, "unit": "gal"}
